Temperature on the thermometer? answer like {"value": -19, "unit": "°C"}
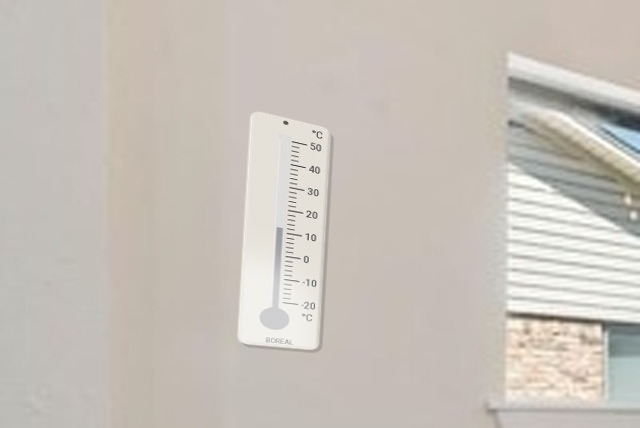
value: {"value": 12, "unit": "°C"}
